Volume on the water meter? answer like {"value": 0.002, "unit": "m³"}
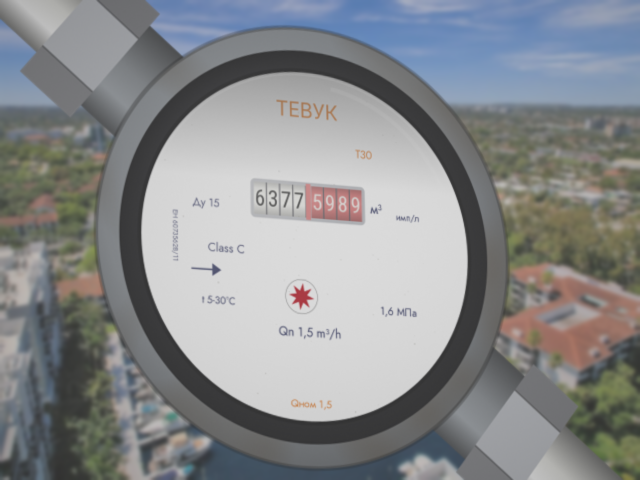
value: {"value": 6377.5989, "unit": "m³"}
